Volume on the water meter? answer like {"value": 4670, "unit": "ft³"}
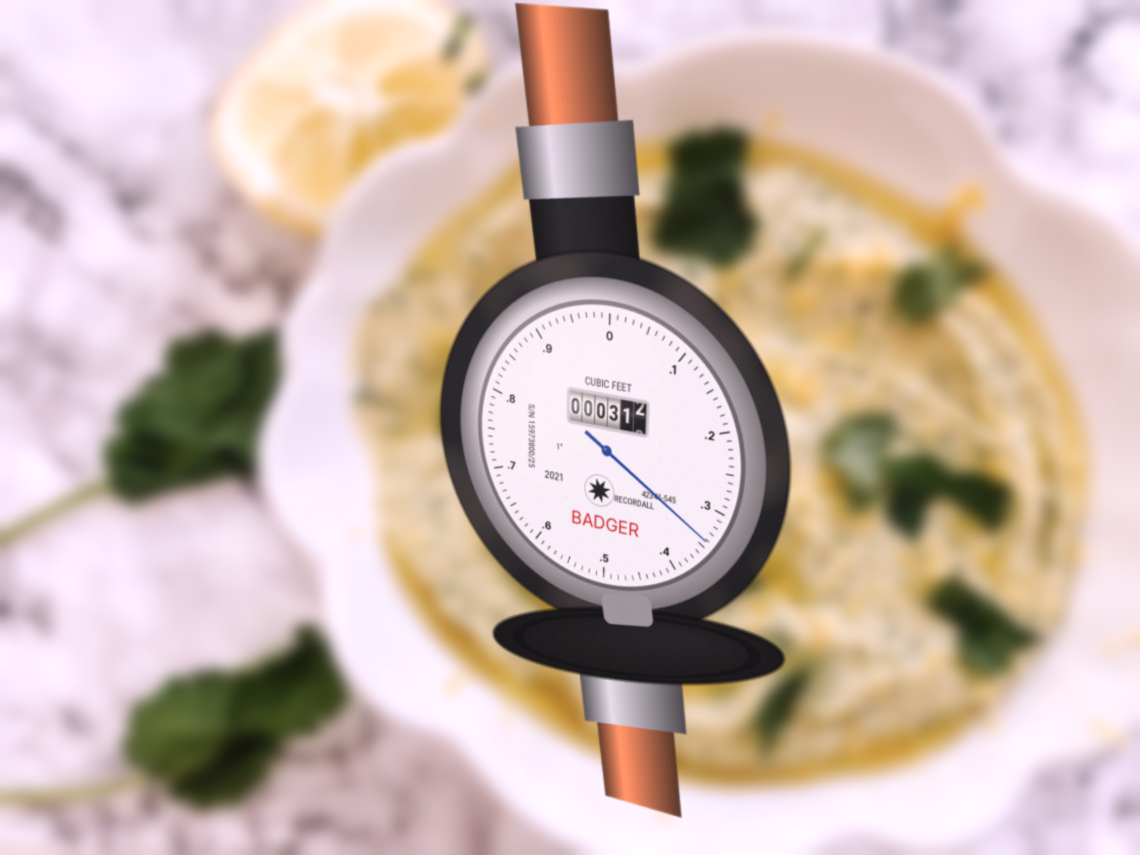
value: {"value": 312.34, "unit": "ft³"}
